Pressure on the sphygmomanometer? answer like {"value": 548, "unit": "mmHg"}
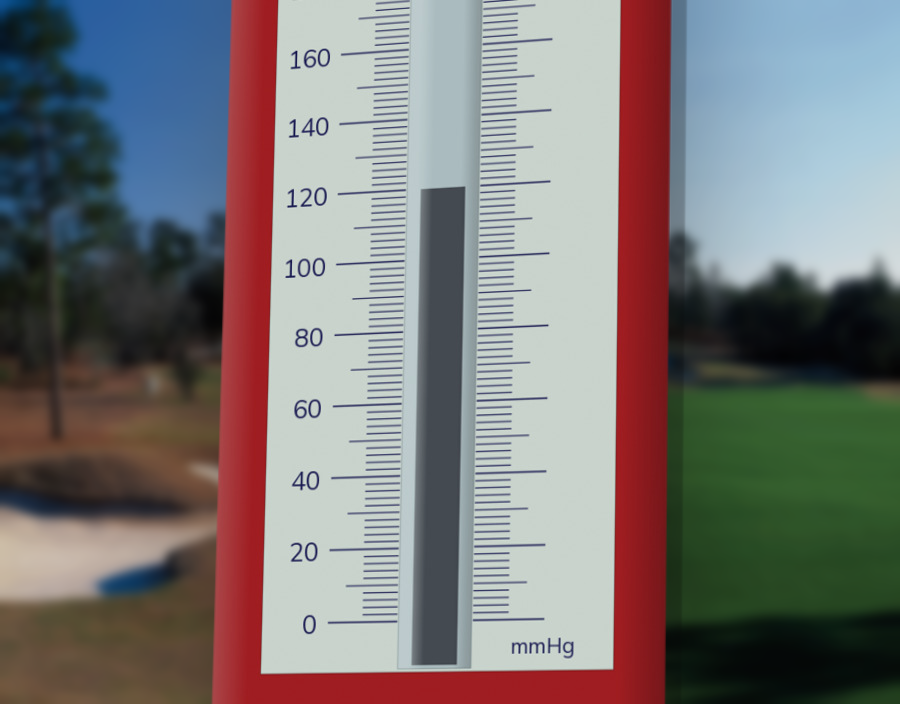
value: {"value": 120, "unit": "mmHg"}
